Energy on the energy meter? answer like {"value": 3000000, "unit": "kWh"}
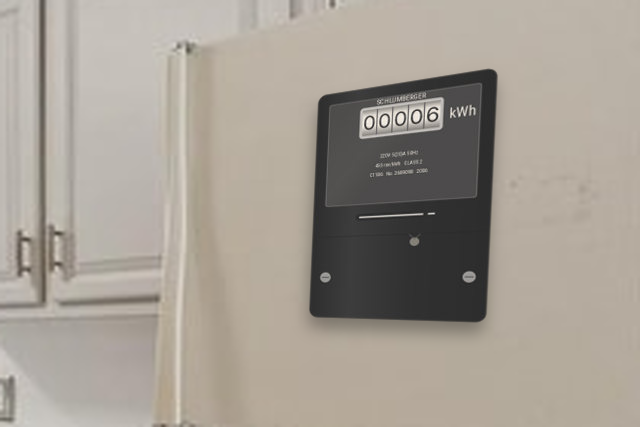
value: {"value": 6, "unit": "kWh"}
